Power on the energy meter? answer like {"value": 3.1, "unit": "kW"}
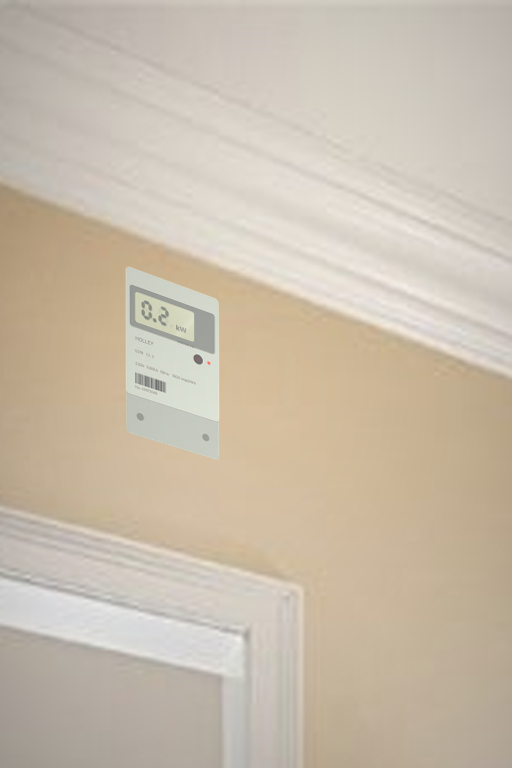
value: {"value": 0.2, "unit": "kW"}
